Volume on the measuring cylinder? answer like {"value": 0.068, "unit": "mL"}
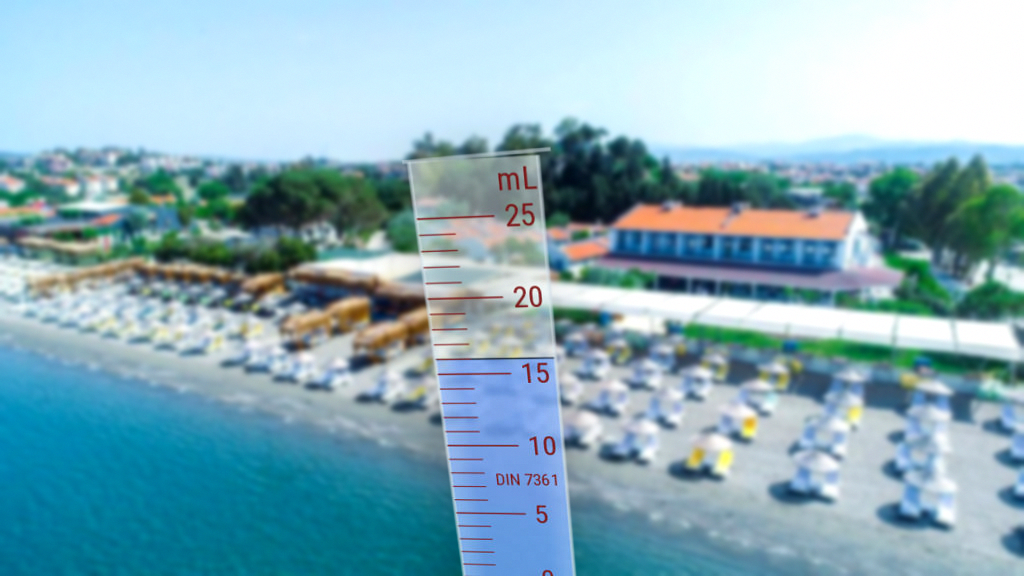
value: {"value": 16, "unit": "mL"}
